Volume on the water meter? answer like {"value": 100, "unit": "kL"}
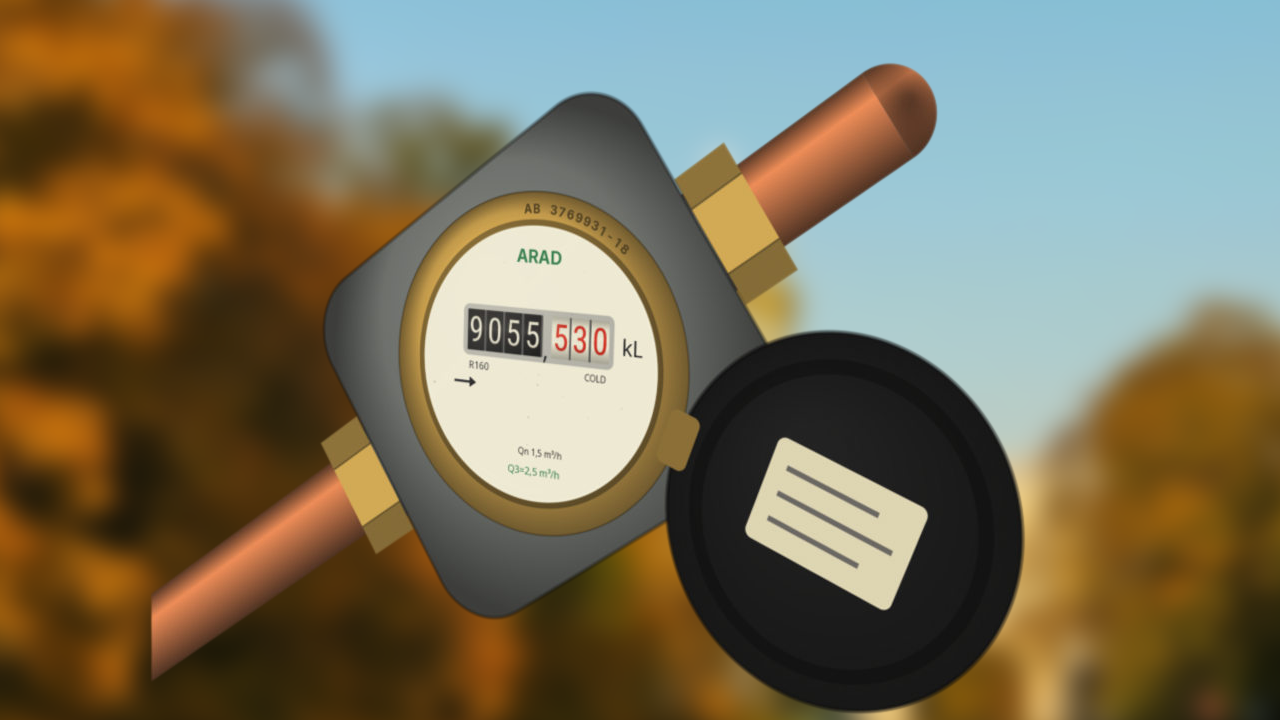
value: {"value": 9055.530, "unit": "kL"}
